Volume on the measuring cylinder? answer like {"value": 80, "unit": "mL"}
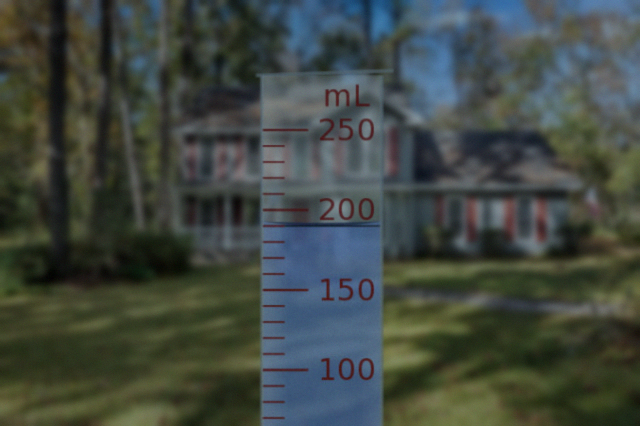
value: {"value": 190, "unit": "mL"}
